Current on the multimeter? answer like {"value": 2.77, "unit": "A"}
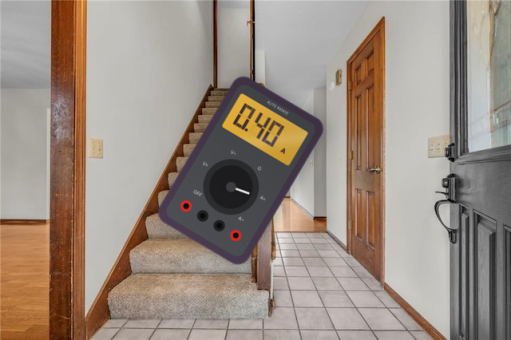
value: {"value": 0.40, "unit": "A"}
